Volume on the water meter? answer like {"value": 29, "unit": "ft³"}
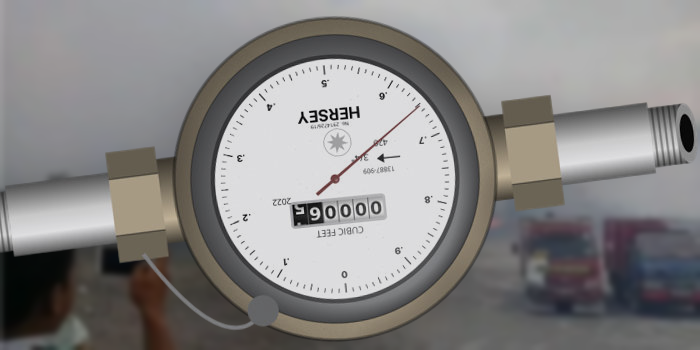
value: {"value": 64.65, "unit": "ft³"}
